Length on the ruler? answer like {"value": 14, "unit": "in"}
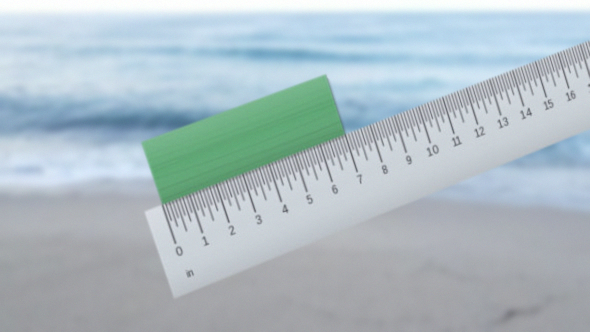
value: {"value": 7, "unit": "in"}
